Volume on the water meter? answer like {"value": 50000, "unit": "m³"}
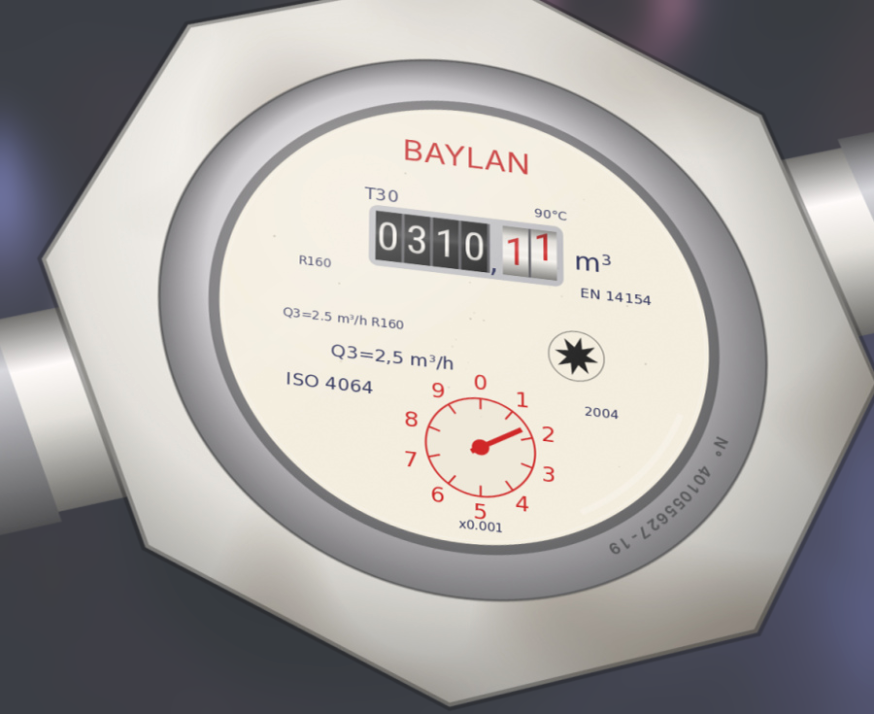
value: {"value": 310.111, "unit": "m³"}
